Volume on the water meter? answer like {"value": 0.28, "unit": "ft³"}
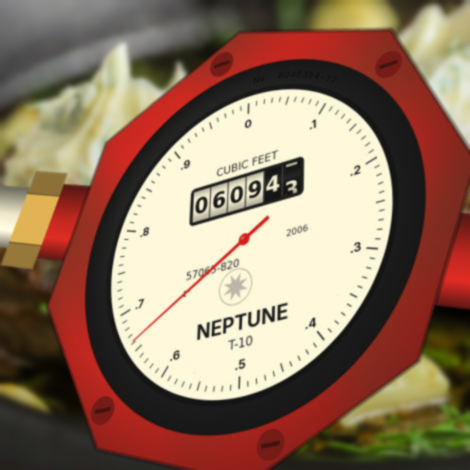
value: {"value": 60942.66, "unit": "ft³"}
